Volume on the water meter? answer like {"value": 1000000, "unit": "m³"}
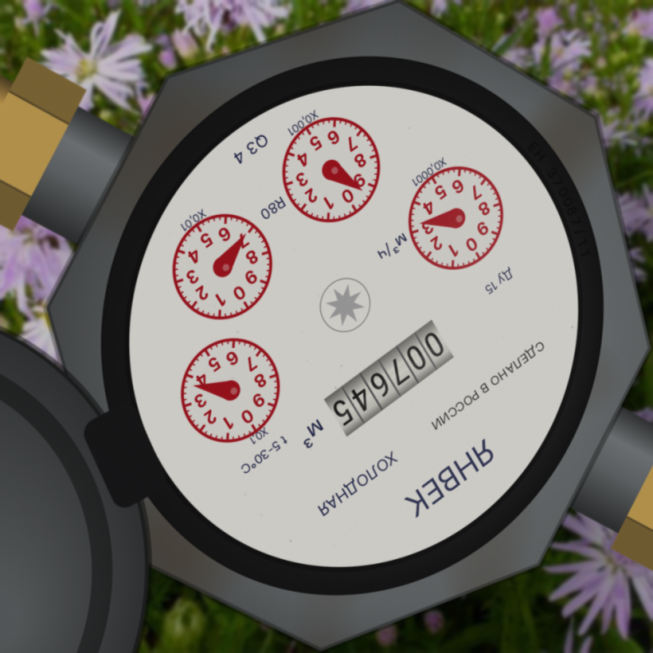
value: {"value": 7645.3693, "unit": "m³"}
